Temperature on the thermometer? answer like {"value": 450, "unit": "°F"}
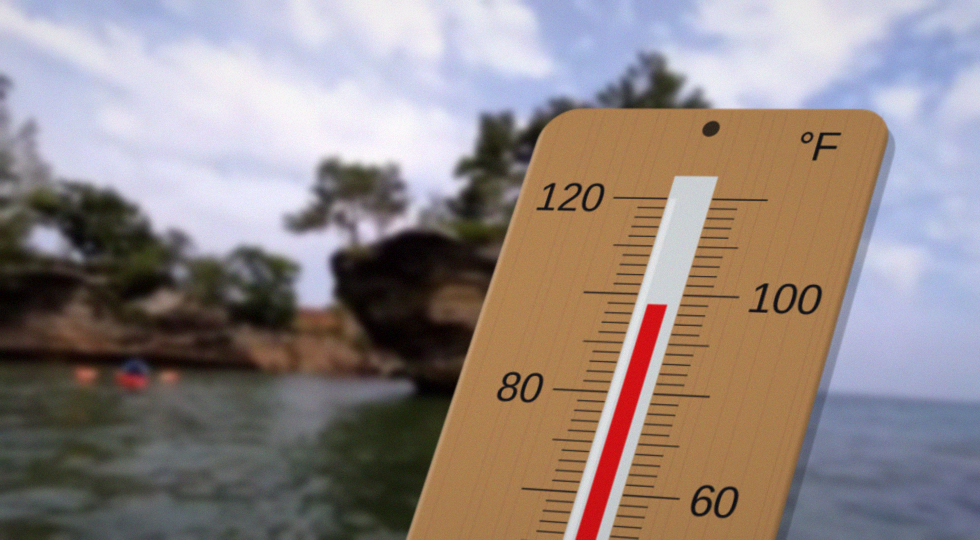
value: {"value": 98, "unit": "°F"}
